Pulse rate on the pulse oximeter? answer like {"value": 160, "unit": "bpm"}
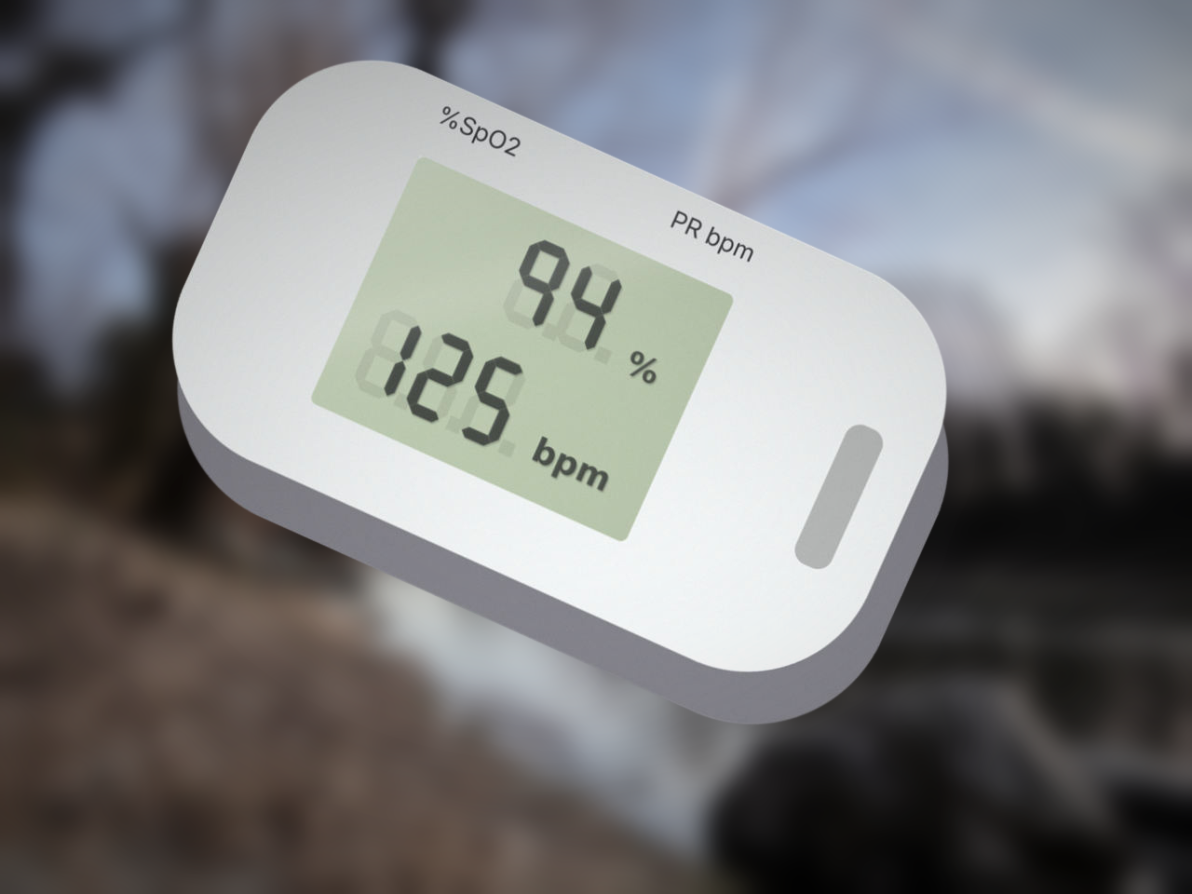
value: {"value": 125, "unit": "bpm"}
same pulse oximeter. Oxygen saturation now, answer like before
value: {"value": 94, "unit": "%"}
